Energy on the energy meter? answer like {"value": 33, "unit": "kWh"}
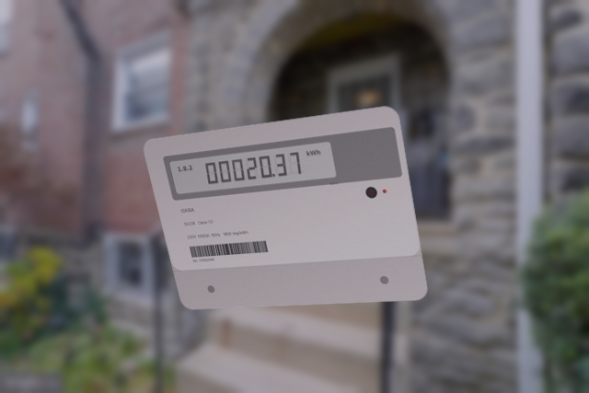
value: {"value": 20.37, "unit": "kWh"}
